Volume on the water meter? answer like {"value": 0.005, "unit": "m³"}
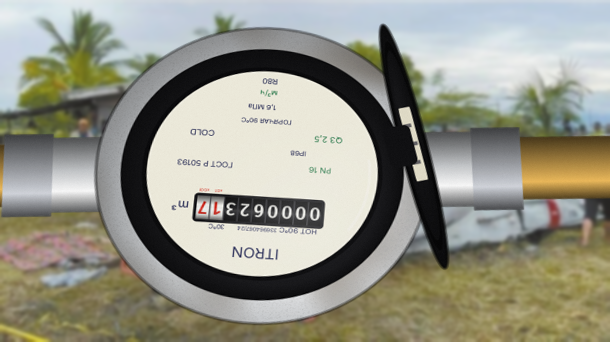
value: {"value": 623.17, "unit": "m³"}
